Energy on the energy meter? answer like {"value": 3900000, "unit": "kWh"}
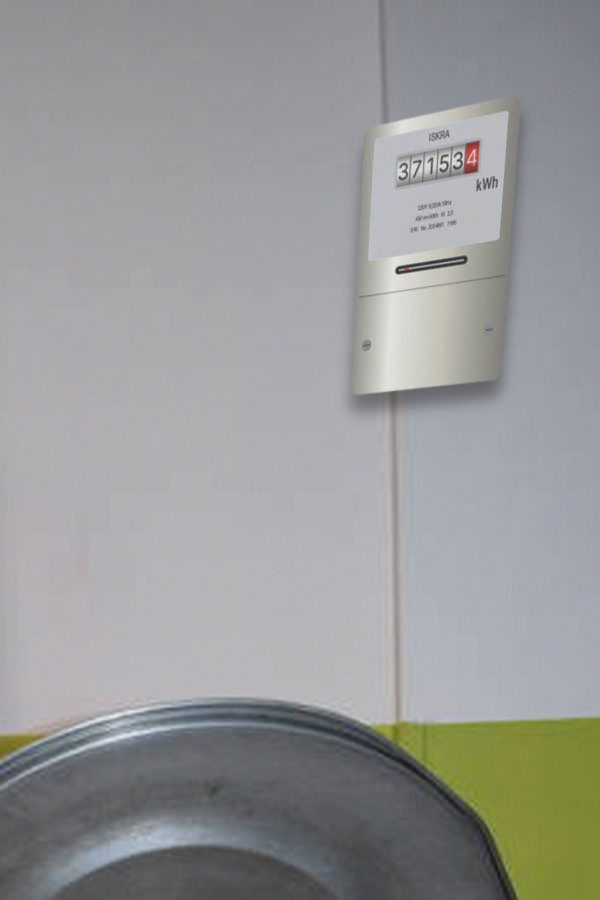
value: {"value": 37153.4, "unit": "kWh"}
